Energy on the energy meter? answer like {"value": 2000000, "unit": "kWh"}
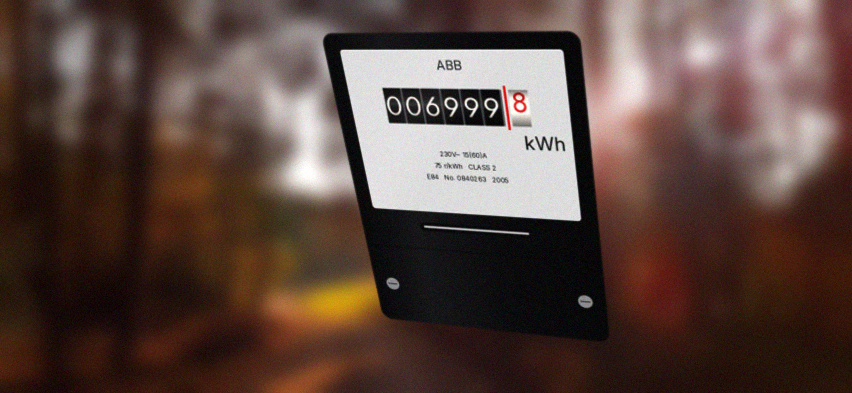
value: {"value": 6999.8, "unit": "kWh"}
